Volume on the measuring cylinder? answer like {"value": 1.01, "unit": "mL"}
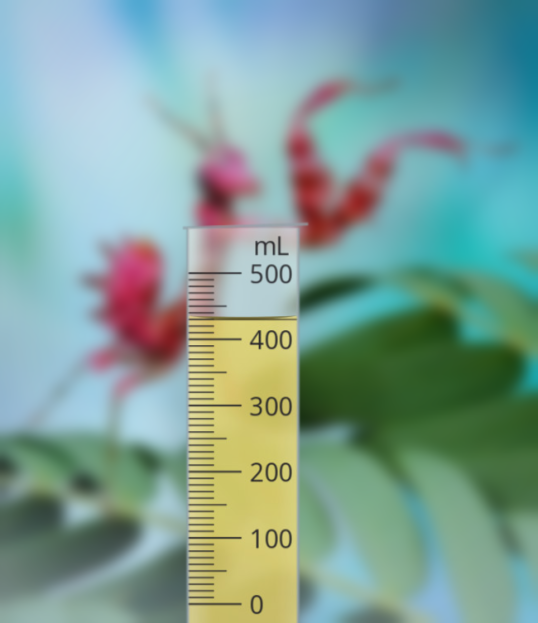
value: {"value": 430, "unit": "mL"}
